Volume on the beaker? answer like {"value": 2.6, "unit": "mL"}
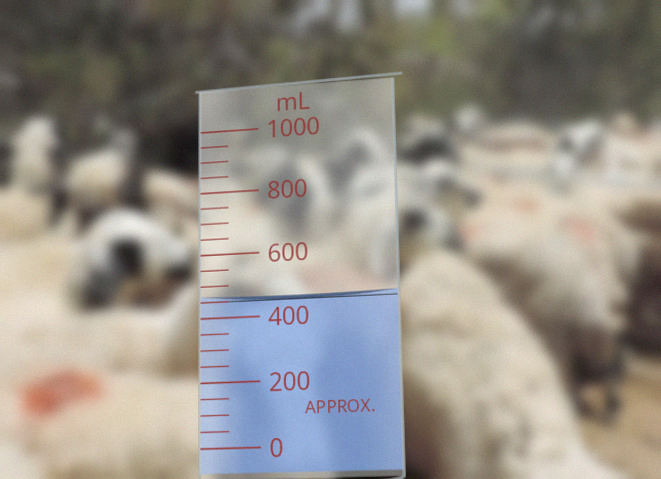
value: {"value": 450, "unit": "mL"}
